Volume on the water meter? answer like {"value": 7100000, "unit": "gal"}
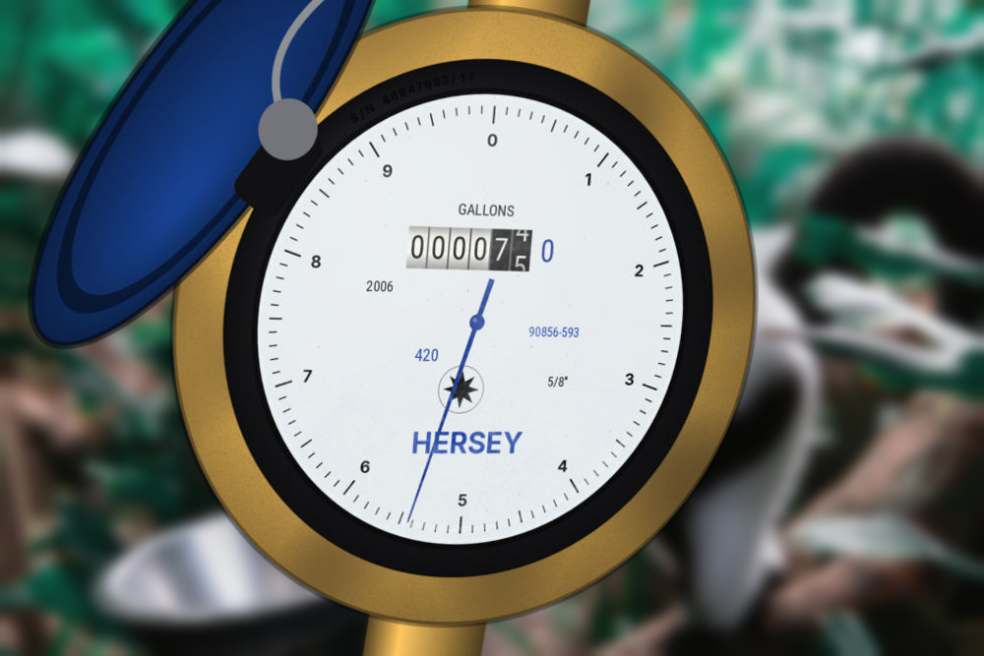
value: {"value": 745.4, "unit": "gal"}
